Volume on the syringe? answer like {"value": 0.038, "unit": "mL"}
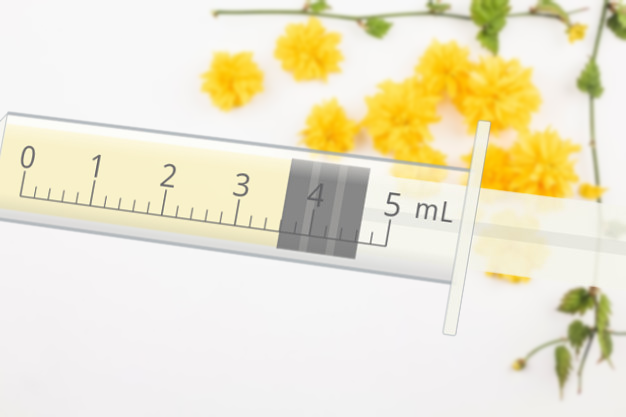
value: {"value": 3.6, "unit": "mL"}
